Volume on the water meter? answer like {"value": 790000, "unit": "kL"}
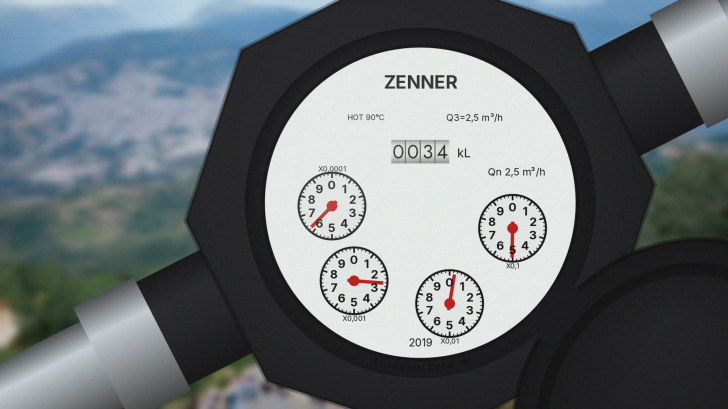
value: {"value": 34.5026, "unit": "kL"}
